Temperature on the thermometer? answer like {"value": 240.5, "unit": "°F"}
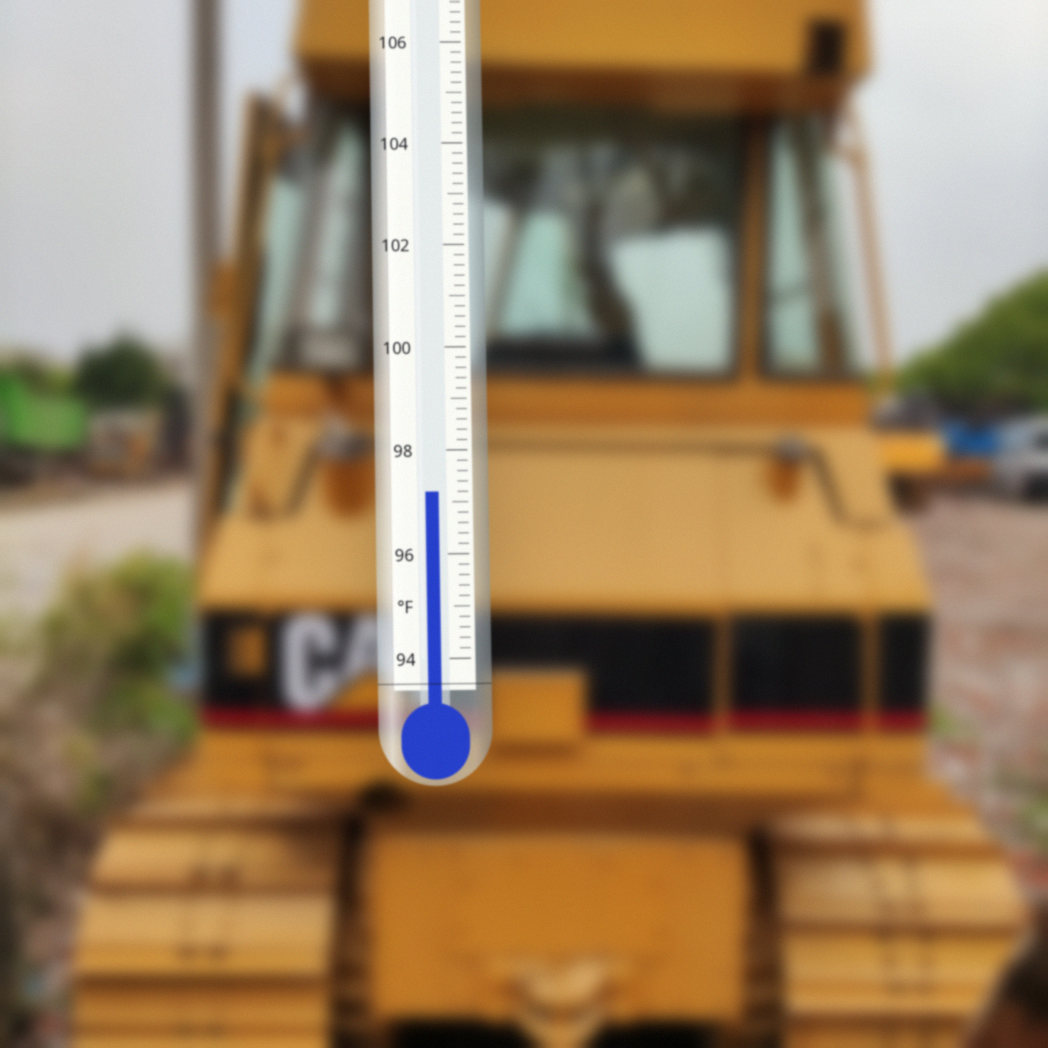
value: {"value": 97.2, "unit": "°F"}
